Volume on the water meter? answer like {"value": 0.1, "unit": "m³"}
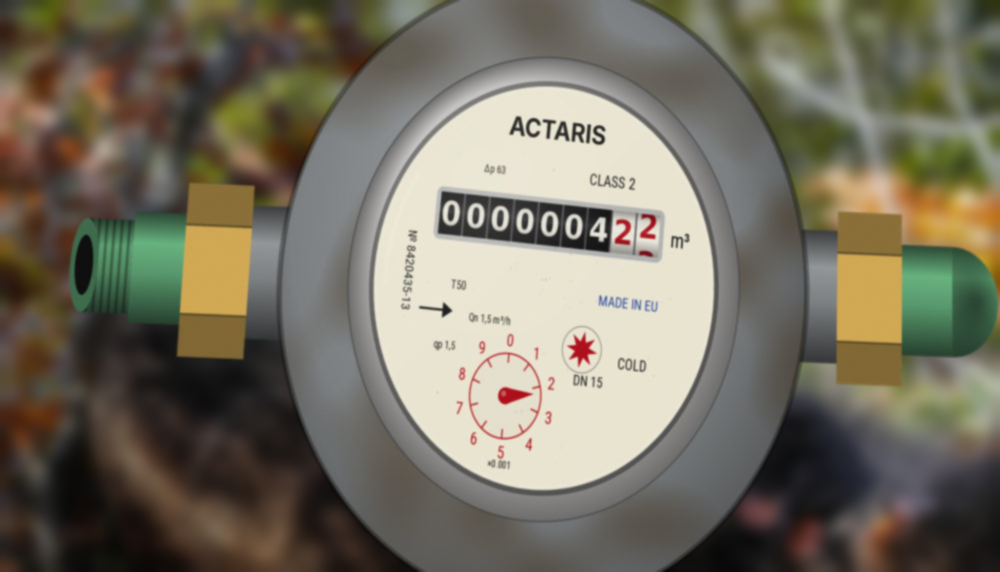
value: {"value": 4.222, "unit": "m³"}
